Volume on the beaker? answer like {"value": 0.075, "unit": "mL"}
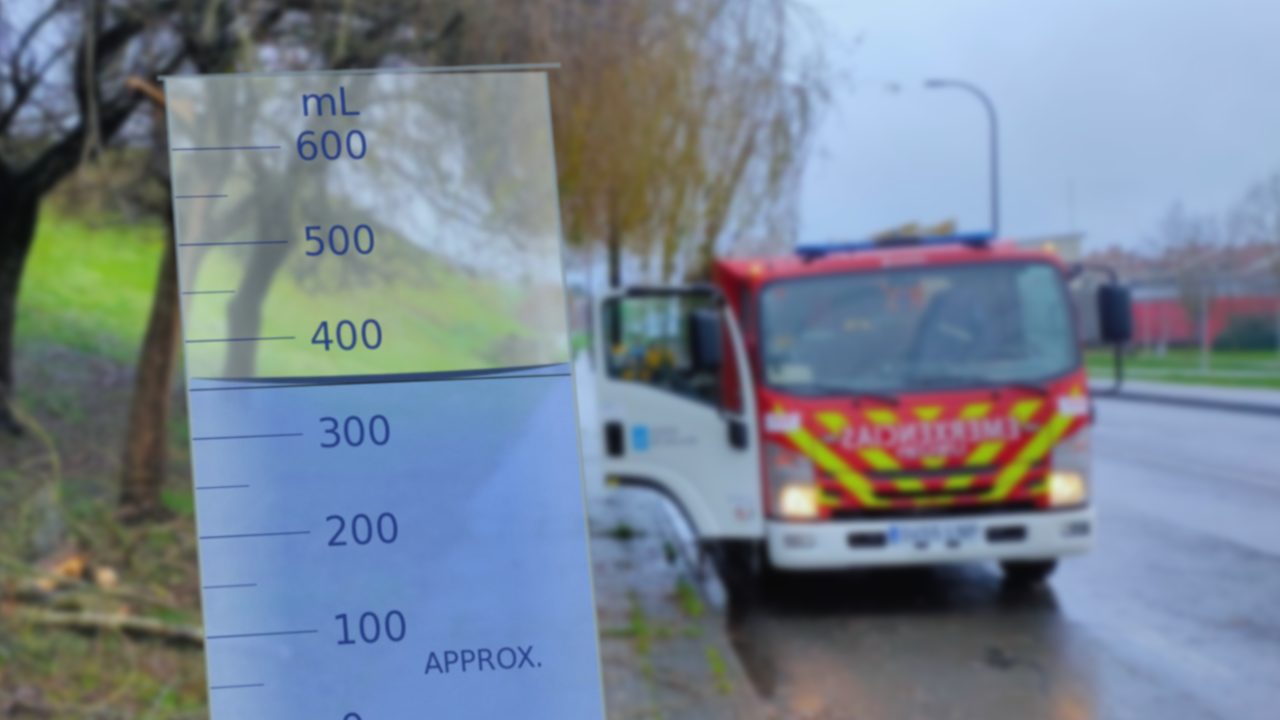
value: {"value": 350, "unit": "mL"}
